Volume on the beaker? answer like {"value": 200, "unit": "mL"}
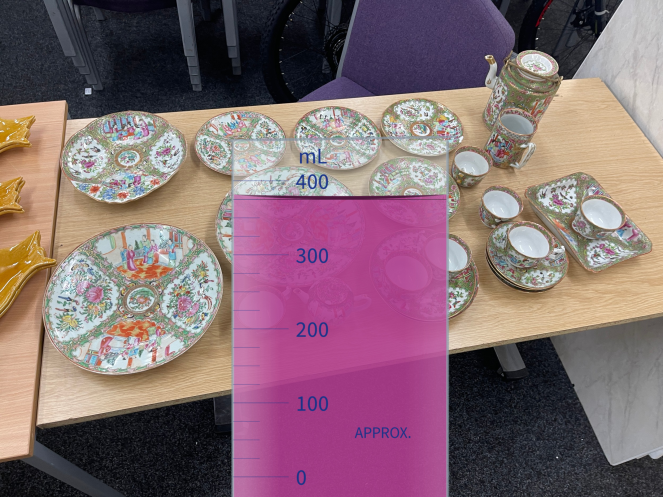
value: {"value": 375, "unit": "mL"}
